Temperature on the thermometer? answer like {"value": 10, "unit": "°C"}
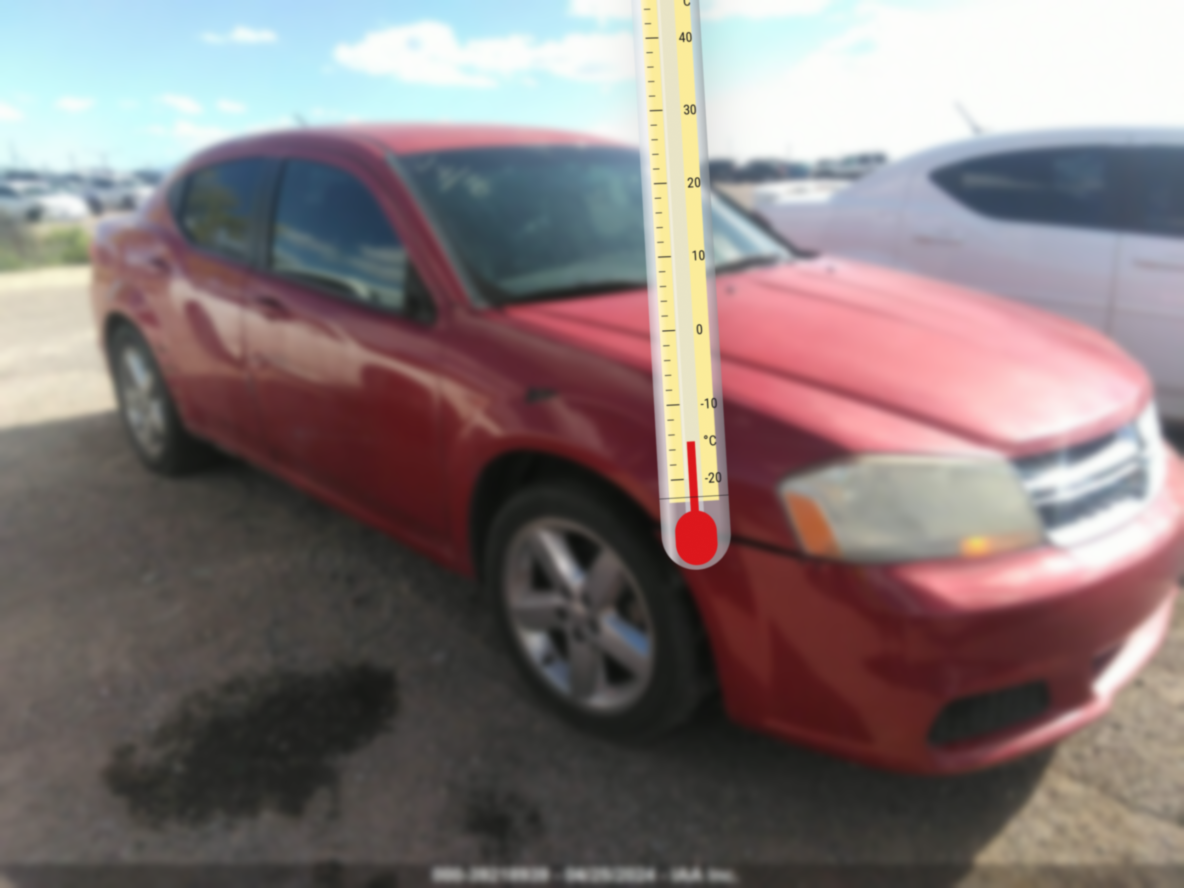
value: {"value": -15, "unit": "°C"}
